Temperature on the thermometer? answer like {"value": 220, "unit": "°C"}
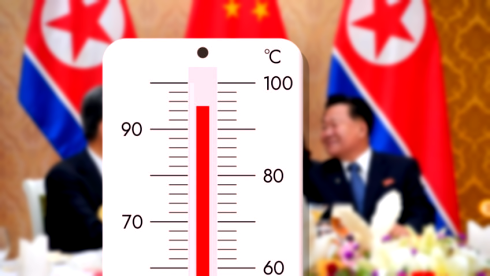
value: {"value": 95, "unit": "°C"}
